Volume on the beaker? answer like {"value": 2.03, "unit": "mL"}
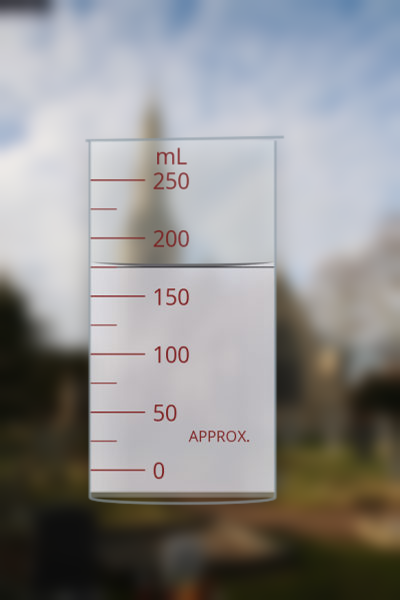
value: {"value": 175, "unit": "mL"}
